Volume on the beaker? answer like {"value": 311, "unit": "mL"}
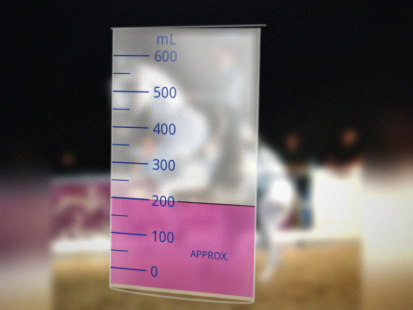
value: {"value": 200, "unit": "mL"}
